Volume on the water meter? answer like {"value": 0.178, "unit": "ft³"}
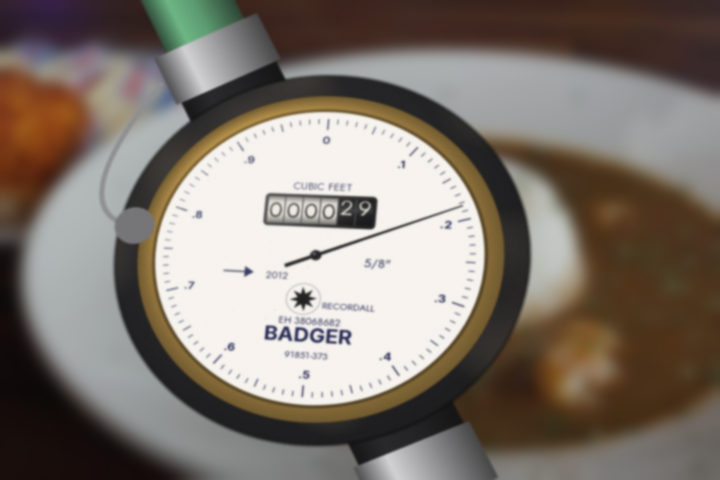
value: {"value": 29.18, "unit": "ft³"}
